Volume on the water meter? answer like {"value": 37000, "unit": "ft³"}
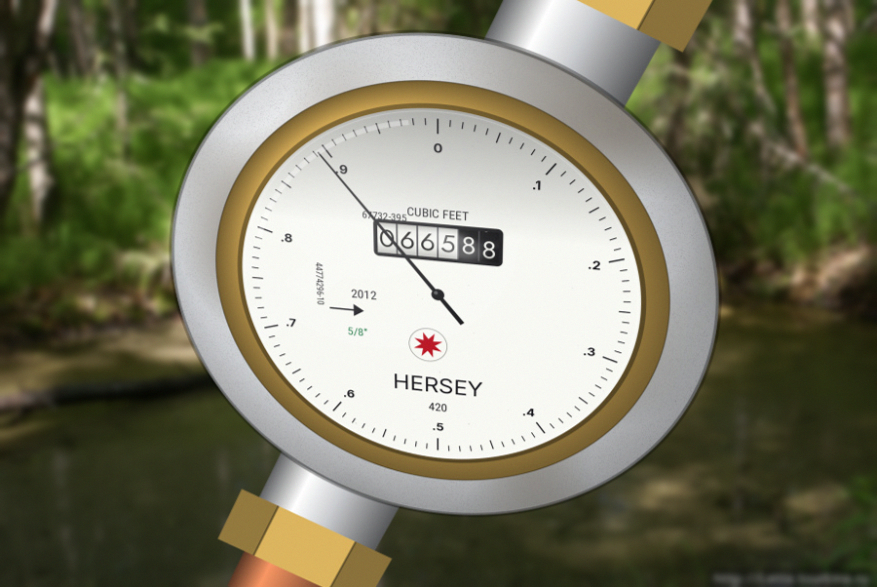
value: {"value": 66587.89, "unit": "ft³"}
